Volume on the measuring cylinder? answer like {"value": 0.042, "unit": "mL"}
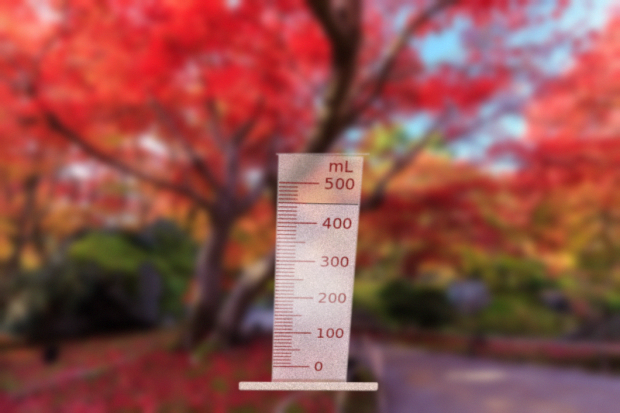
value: {"value": 450, "unit": "mL"}
